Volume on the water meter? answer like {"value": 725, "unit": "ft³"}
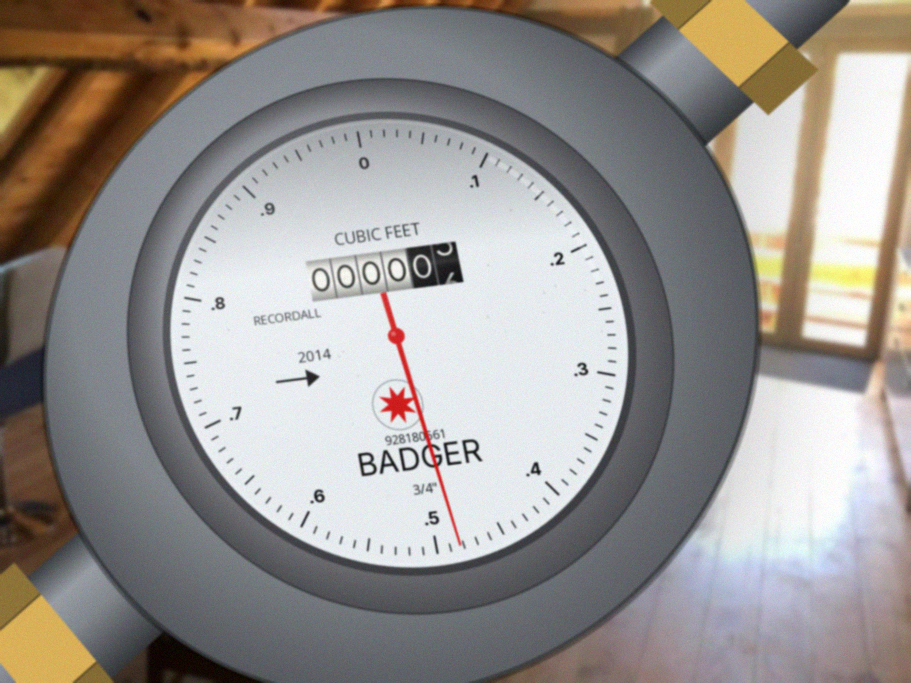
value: {"value": 5.48, "unit": "ft³"}
